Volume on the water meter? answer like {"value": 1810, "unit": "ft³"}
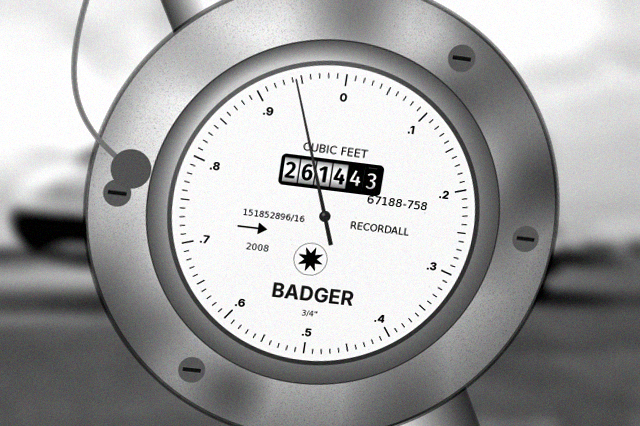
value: {"value": 261442.94, "unit": "ft³"}
